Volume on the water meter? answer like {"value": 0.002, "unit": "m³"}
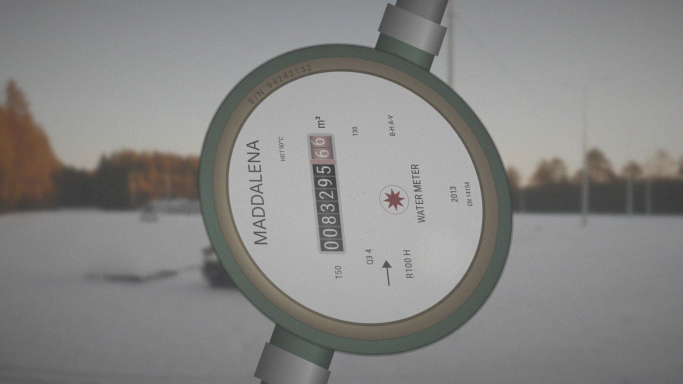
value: {"value": 83295.66, "unit": "m³"}
